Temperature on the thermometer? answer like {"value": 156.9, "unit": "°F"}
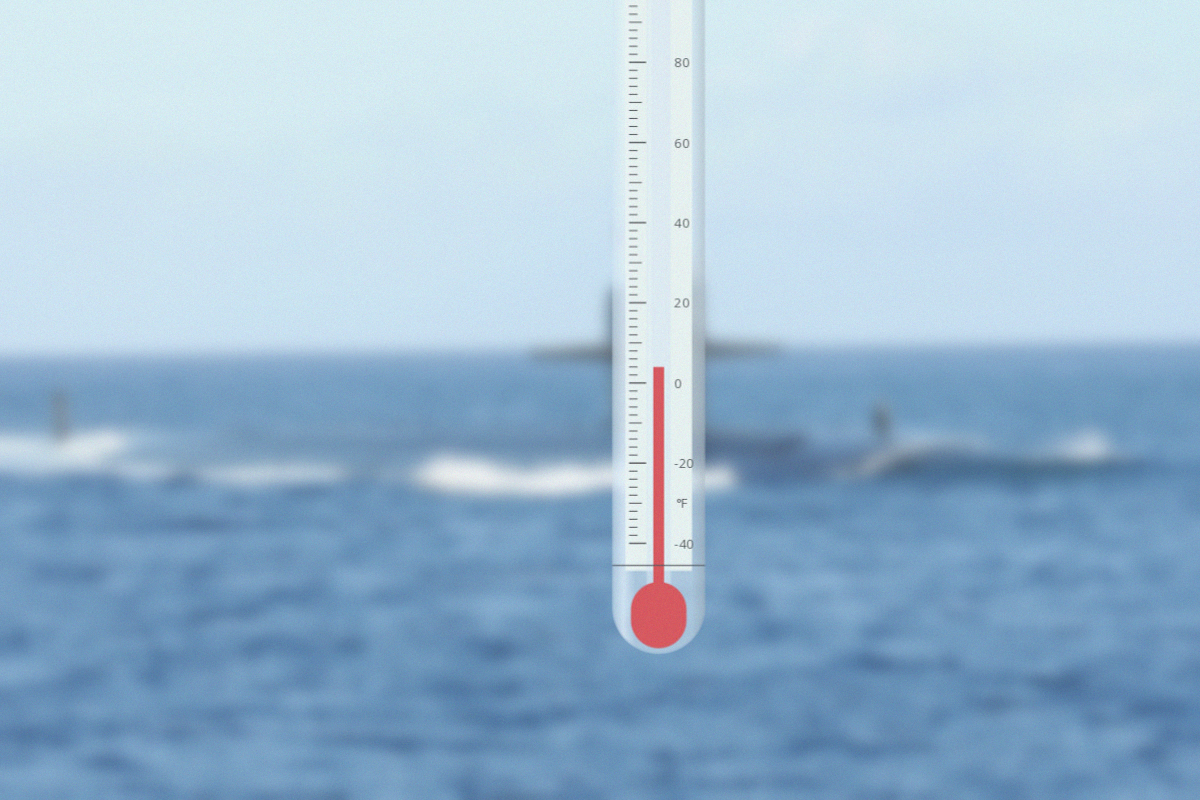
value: {"value": 4, "unit": "°F"}
